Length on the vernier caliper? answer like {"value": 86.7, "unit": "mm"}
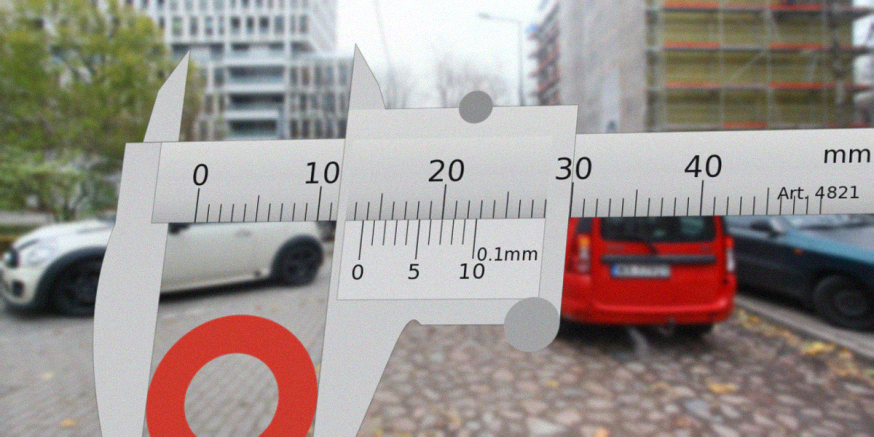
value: {"value": 13.7, "unit": "mm"}
